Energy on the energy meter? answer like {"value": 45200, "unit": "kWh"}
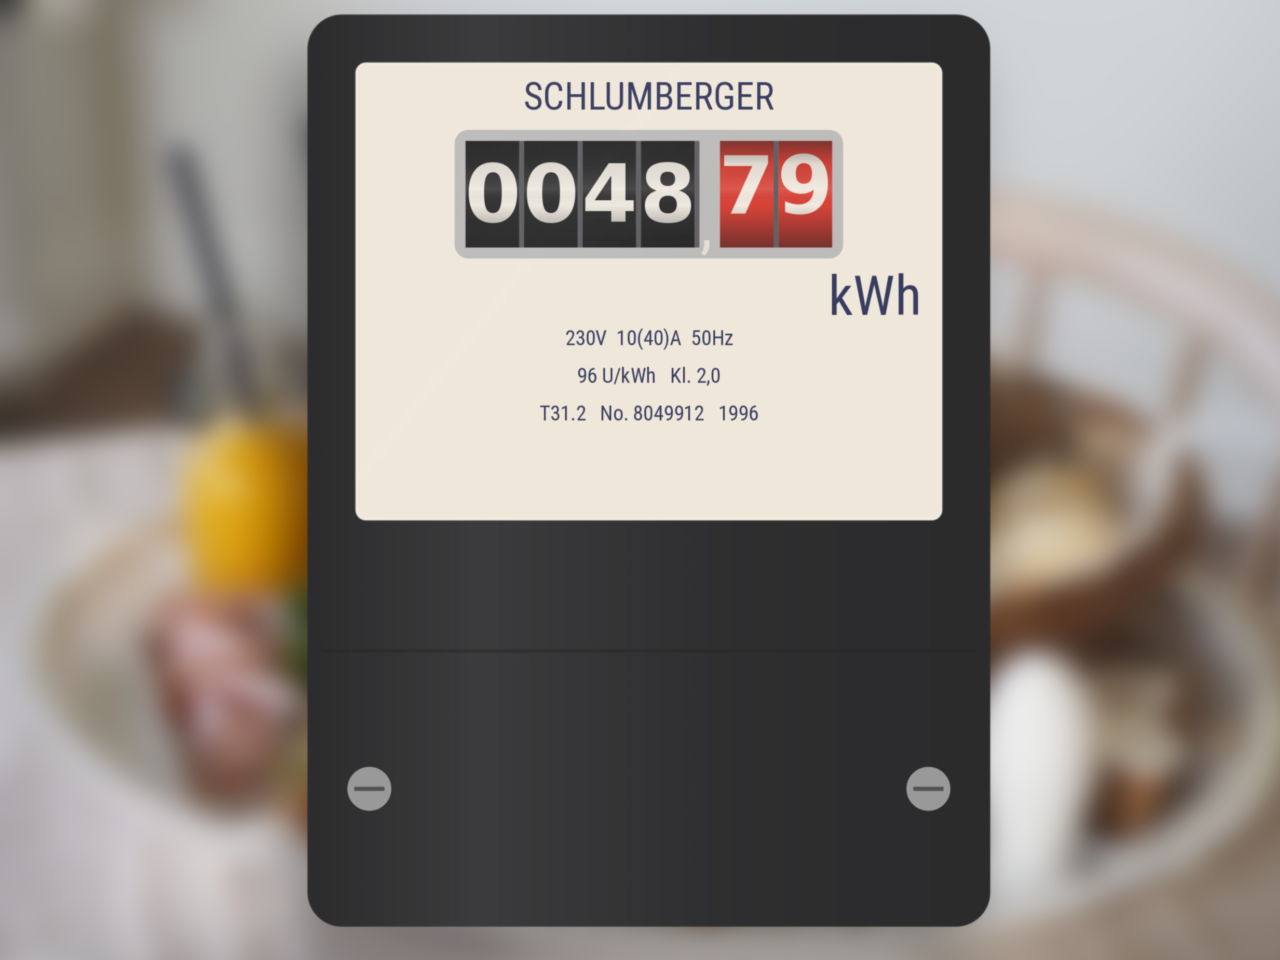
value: {"value": 48.79, "unit": "kWh"}
